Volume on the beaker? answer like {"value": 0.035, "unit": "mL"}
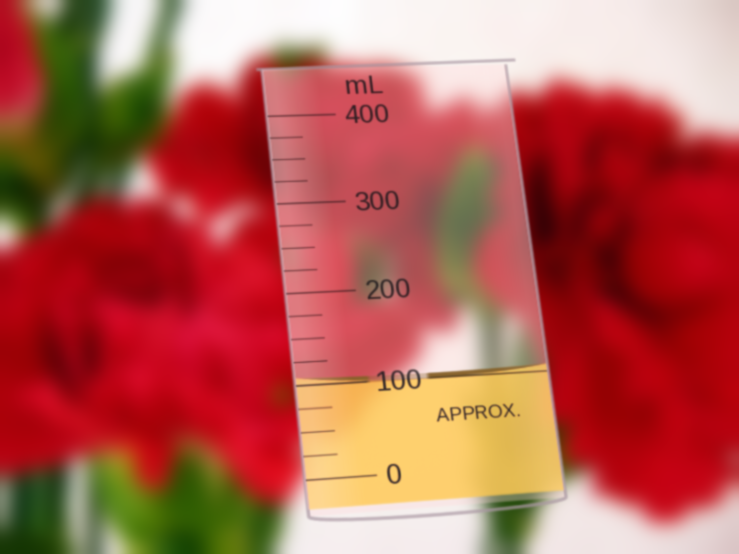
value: {"value": 100, "unit": "mL"}
